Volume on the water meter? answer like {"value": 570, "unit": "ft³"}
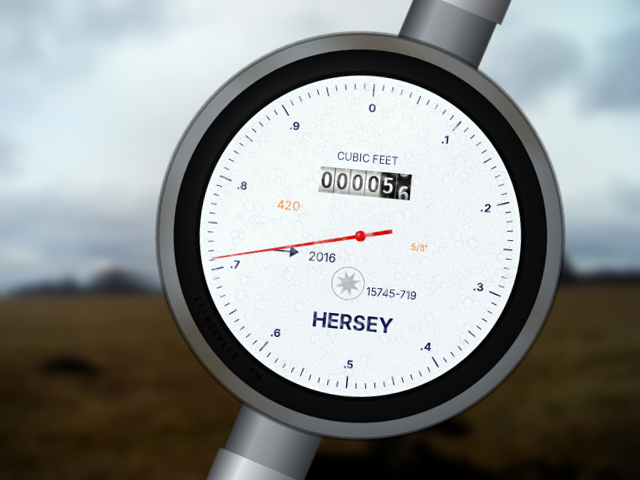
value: {"value": 55.71, "unit": "ft³"}
